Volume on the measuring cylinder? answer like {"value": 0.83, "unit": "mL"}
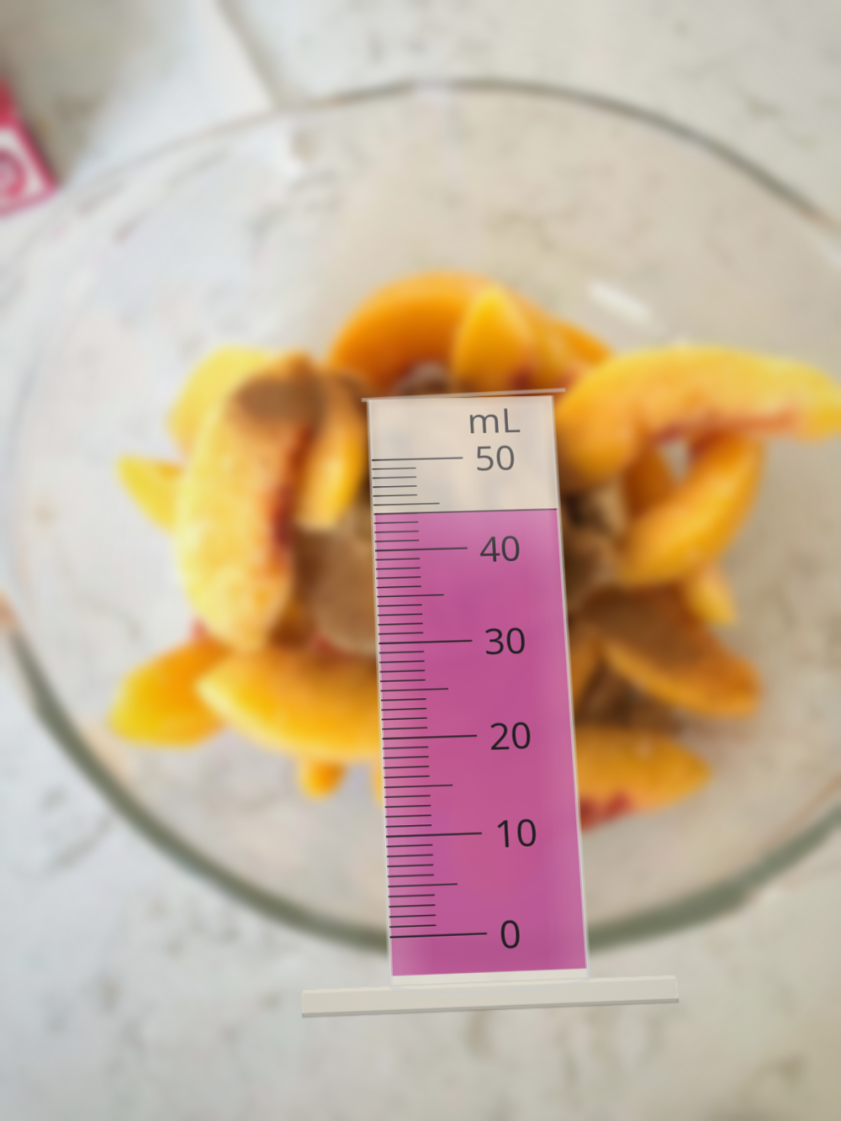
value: {"value": 44, "unit": "mL"}
